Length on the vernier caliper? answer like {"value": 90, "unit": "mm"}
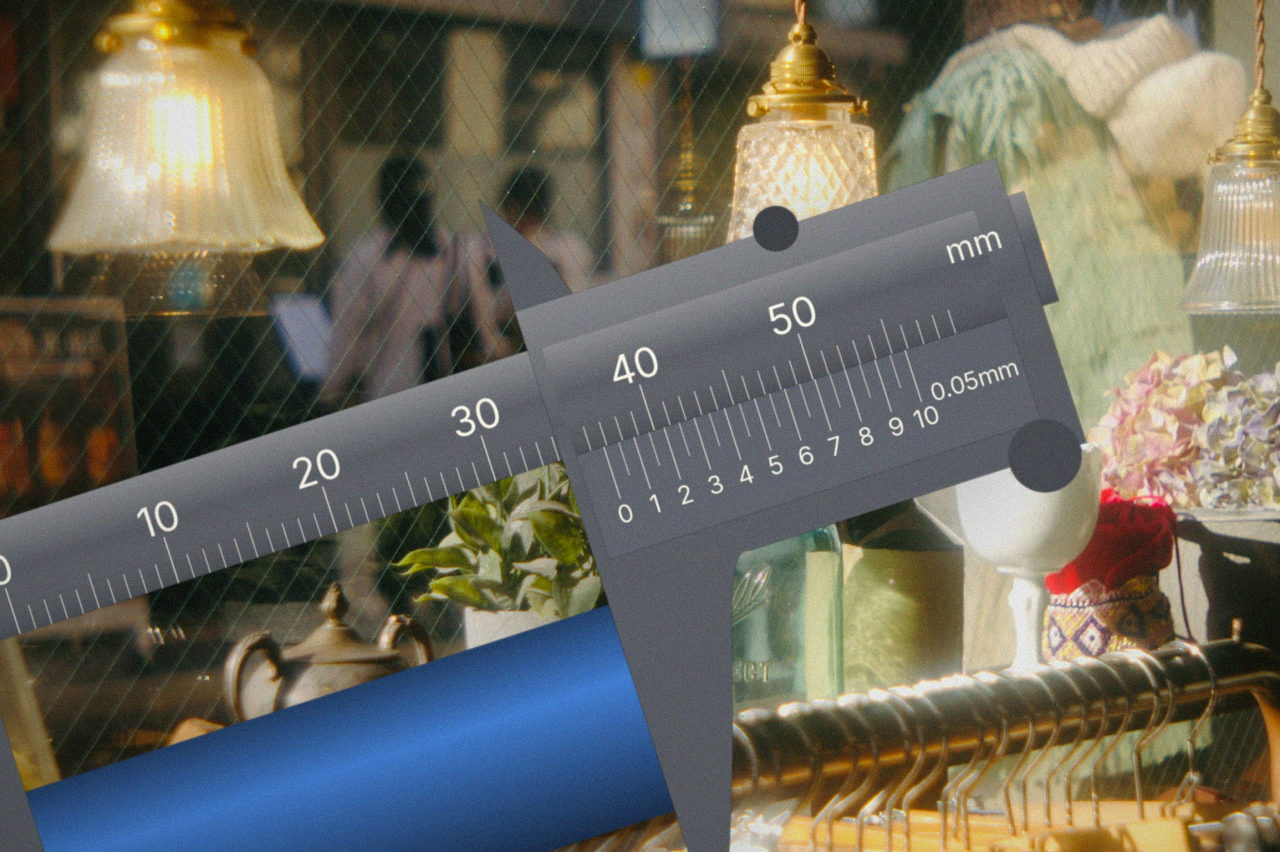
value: {"value": 36.8, "unit": "mm"}
